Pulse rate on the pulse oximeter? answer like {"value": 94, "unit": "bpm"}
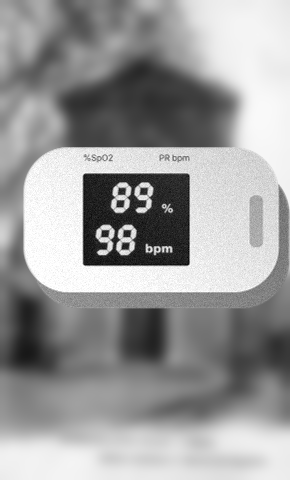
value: {"value": 98, "unit": "bpm"}
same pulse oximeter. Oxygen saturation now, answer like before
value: {"value": 89, "unit": "%"}
